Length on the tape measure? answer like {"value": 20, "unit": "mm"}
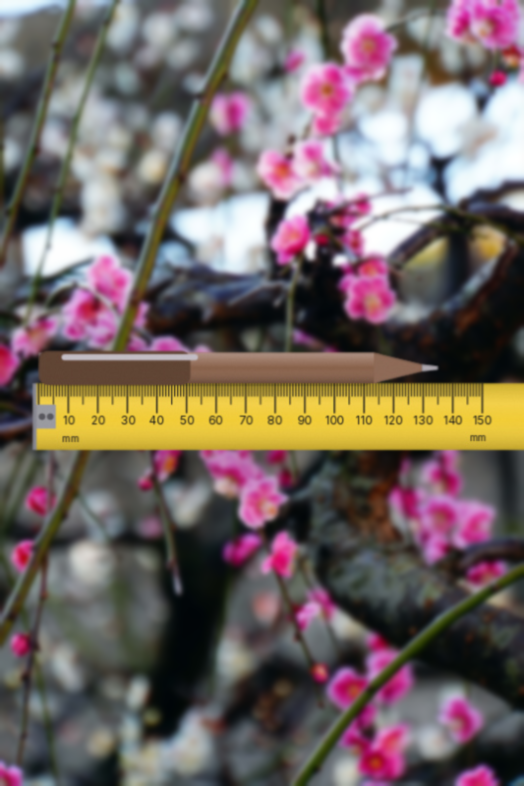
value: {"value": 135, "unit": "mm"}
